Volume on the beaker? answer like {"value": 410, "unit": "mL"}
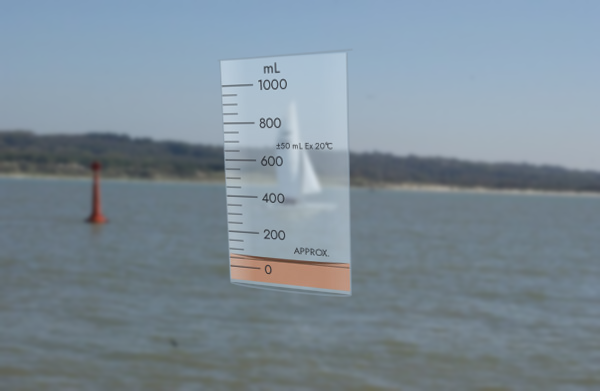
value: {"value": 50, "unit": "mL"}
